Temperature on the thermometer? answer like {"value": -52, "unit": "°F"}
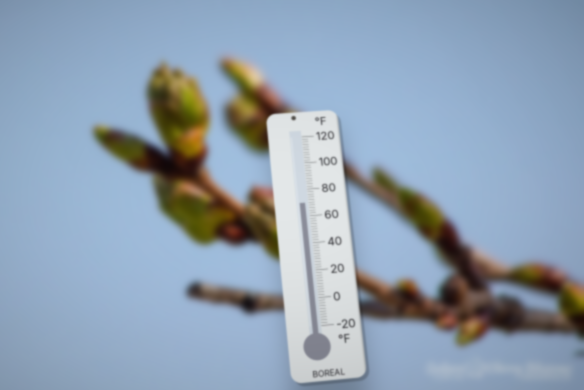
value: {"value": 70, "unit": "°F"}
